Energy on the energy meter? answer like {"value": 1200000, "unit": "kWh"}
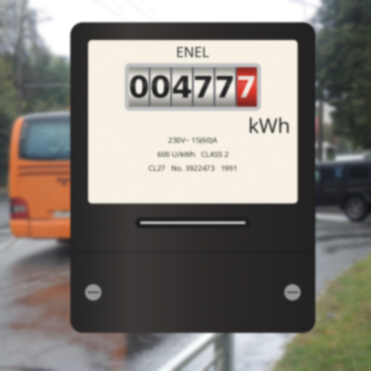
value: {"value": 477.7, "unit": "kWh"}
